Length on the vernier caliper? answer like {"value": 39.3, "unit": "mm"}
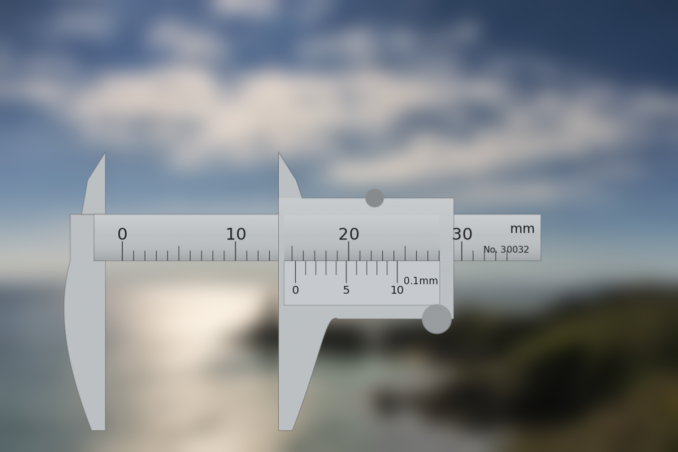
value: {"value": 15.3, "unit": "mm"}
